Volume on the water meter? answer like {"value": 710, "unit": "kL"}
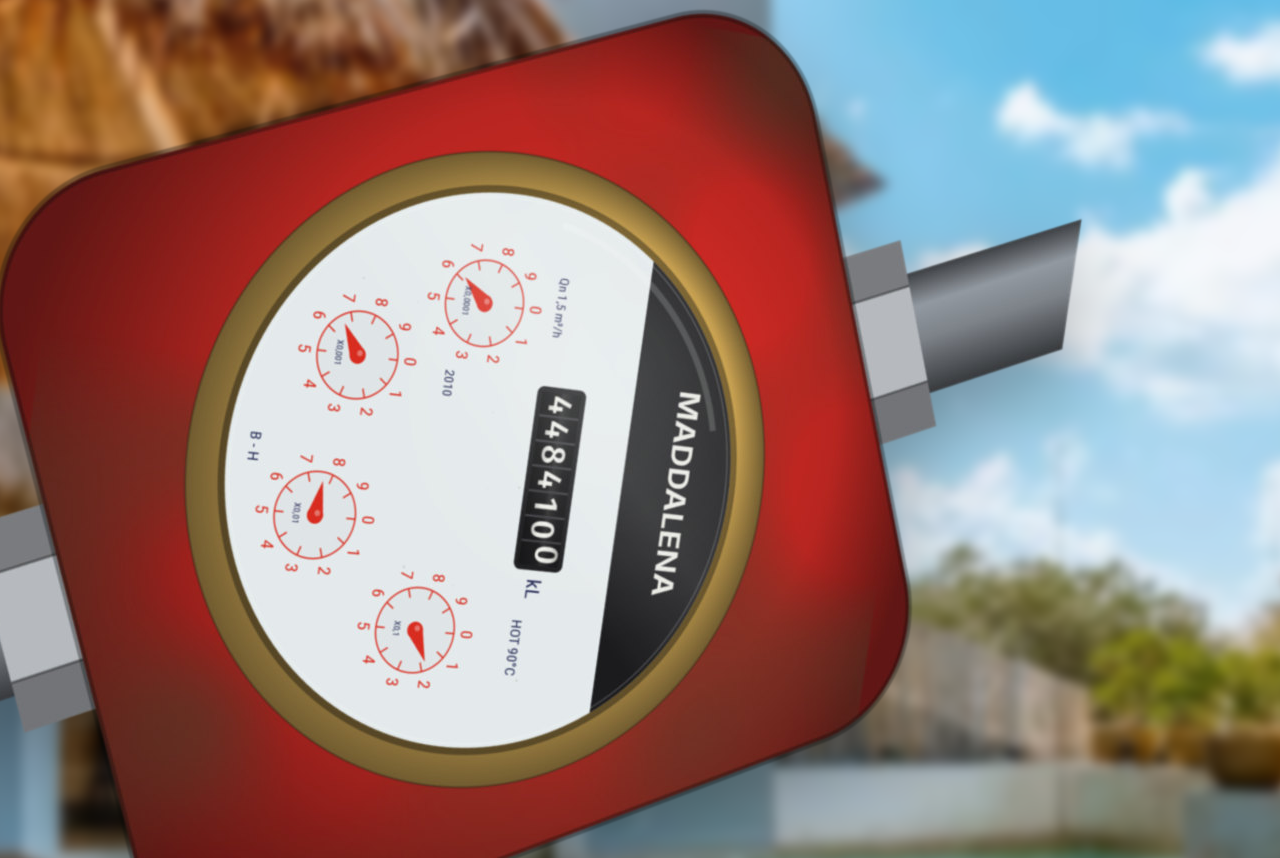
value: {"value": 4484100.1766, "unit": "kL"}
